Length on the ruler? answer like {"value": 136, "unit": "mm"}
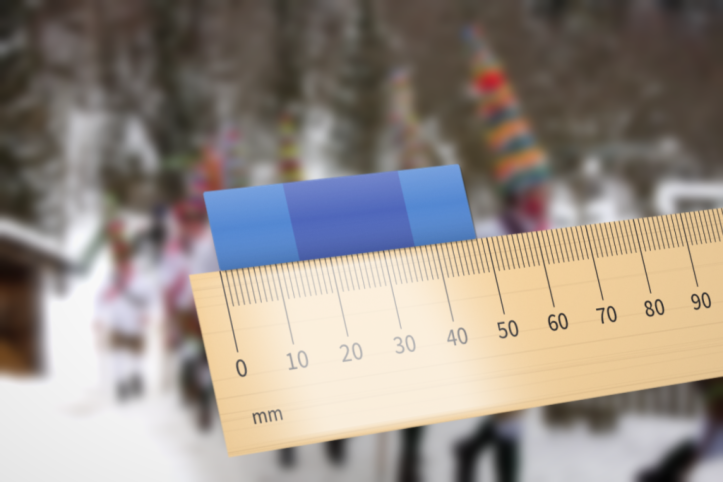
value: {"value": 48, "unit": "mm"}
